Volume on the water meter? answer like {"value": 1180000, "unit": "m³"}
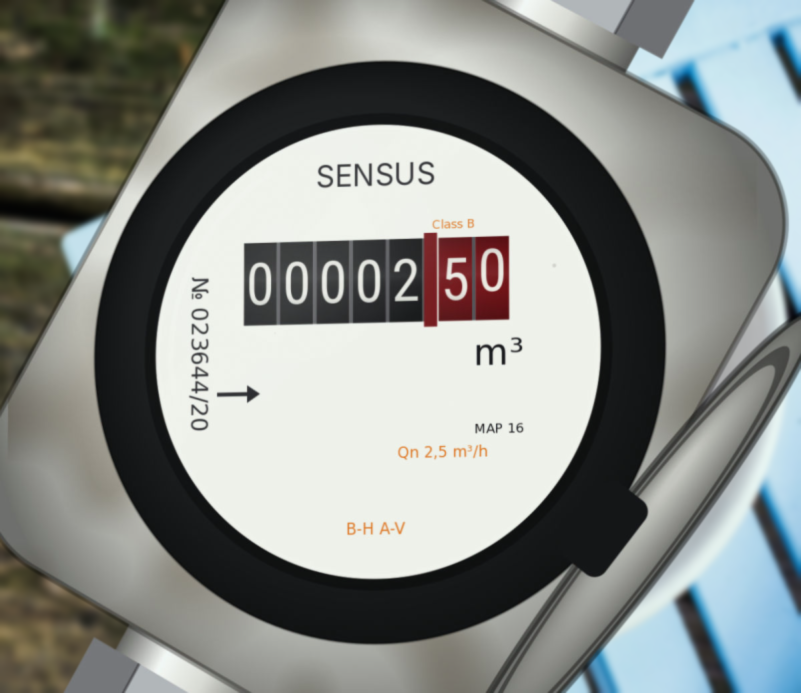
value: {"value": 2.50, "unit": "m³"}
